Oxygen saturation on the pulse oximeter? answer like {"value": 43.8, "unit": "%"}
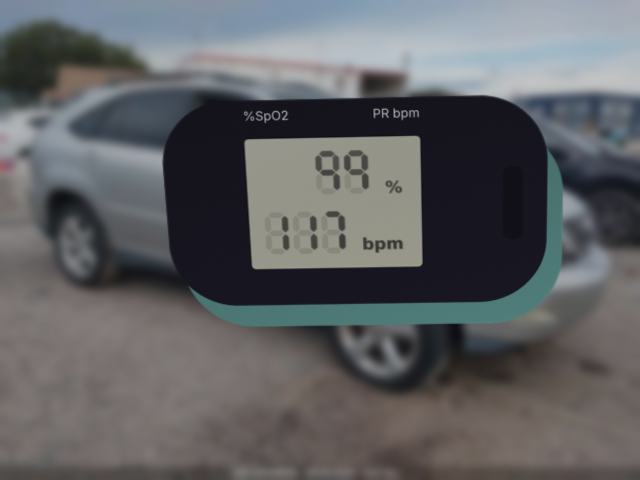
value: {"value": 99, "unit": "%"}
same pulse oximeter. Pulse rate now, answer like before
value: {"value": 117, "unit": "bpm"}
